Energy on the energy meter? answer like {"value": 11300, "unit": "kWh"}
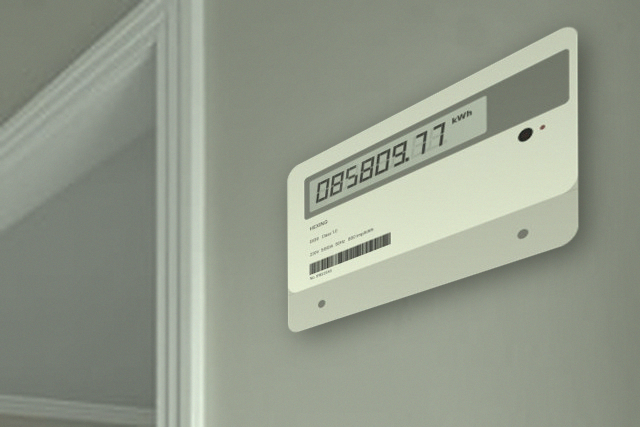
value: {"value": 85809.77, "unit": "kWh"}
